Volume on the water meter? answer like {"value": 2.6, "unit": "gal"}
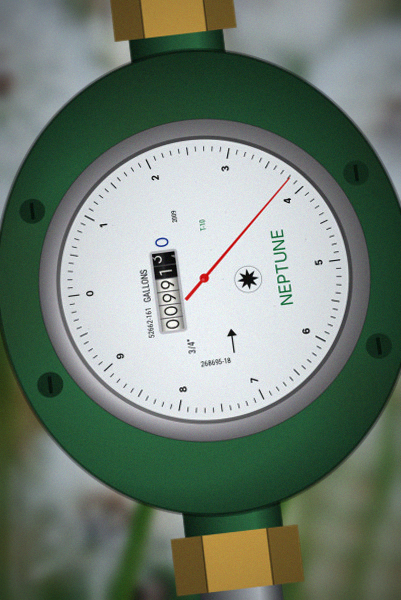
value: {"value": 99133.8, "unit": "gal"}
